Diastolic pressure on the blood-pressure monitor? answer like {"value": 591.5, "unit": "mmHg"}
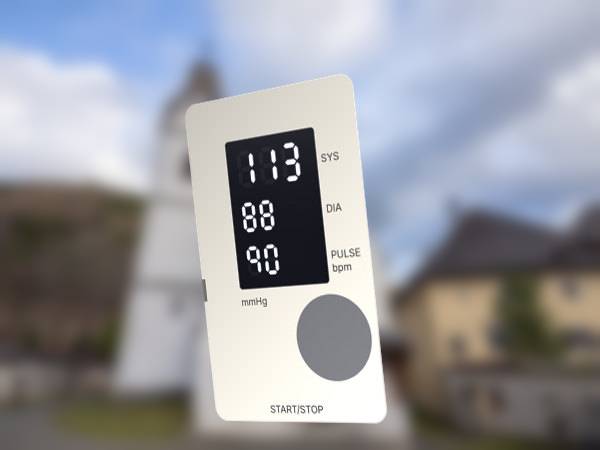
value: {"value": 88, "unit": "mmHg"}
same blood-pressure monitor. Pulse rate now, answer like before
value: {"value": 90, "unit": "bpm"}
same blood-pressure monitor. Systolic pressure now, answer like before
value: {"value": 113, "unit": "mmHg"}
